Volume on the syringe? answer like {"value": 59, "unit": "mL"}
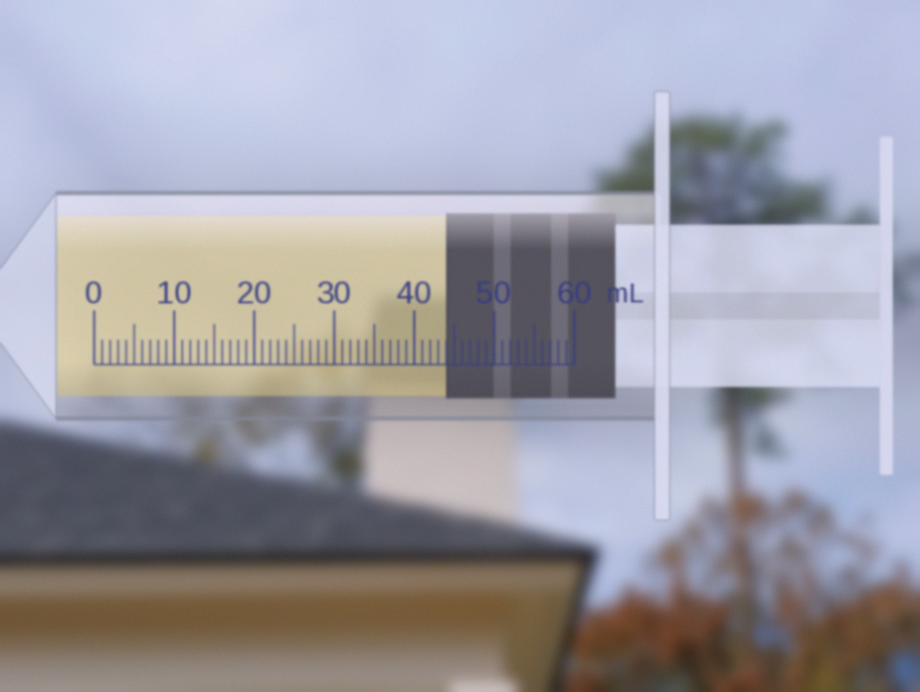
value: {"value": 44, "unit": "mL"}
